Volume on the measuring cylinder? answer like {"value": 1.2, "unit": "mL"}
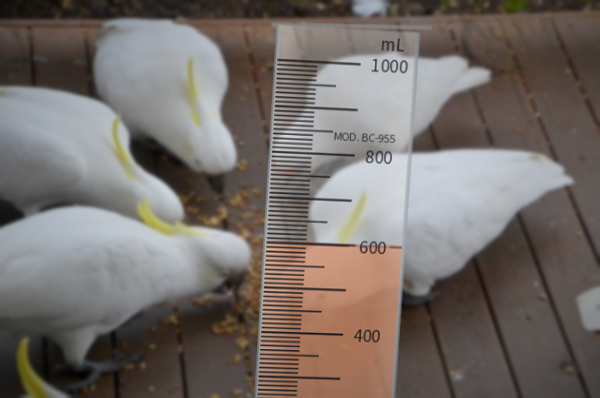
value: {"value": 600, "unit": "mL"}
